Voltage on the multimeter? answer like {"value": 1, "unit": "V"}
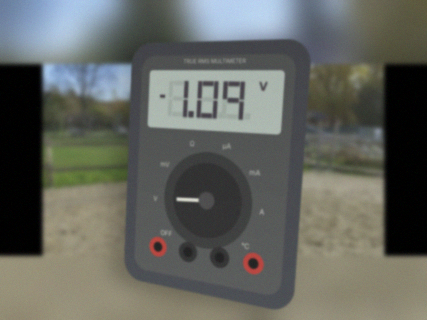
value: {"value": -1.09, "unit": "V"}
